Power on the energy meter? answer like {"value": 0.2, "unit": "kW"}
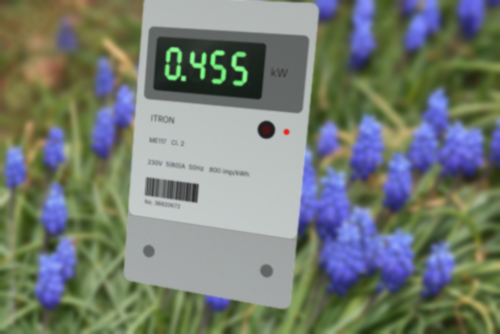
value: {"value": 0.455, "unit": "kW"}
